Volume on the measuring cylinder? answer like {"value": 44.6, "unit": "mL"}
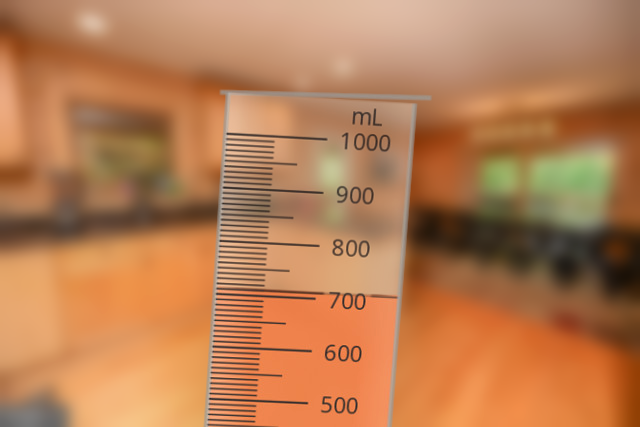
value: {"value": 710, "unit": "mL"}
